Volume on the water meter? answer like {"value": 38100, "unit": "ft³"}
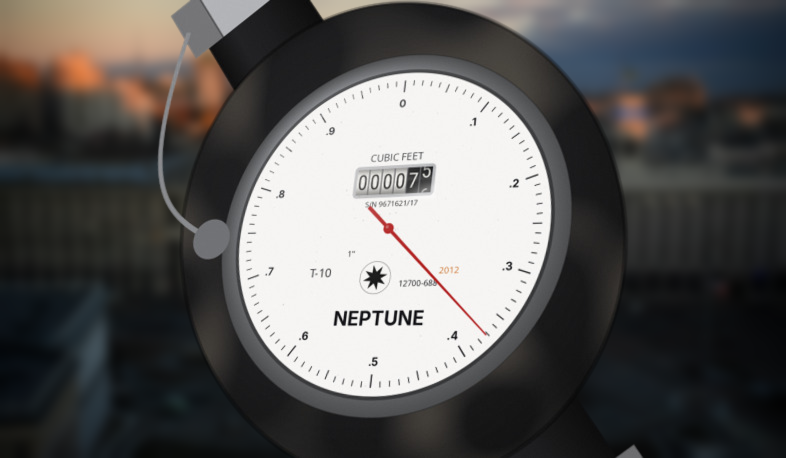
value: {"value": 75.37, "unit": "ft³"}
